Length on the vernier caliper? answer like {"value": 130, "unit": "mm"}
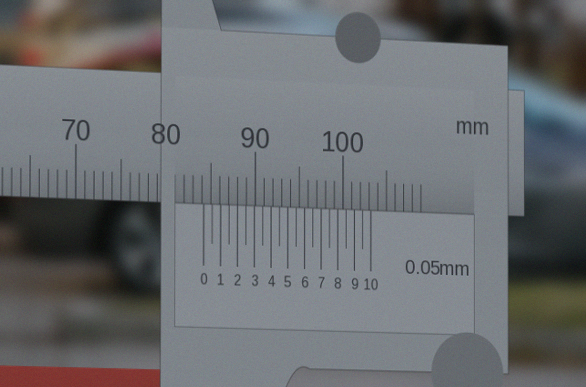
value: {"value": 84.2, "unit": "mm"}
